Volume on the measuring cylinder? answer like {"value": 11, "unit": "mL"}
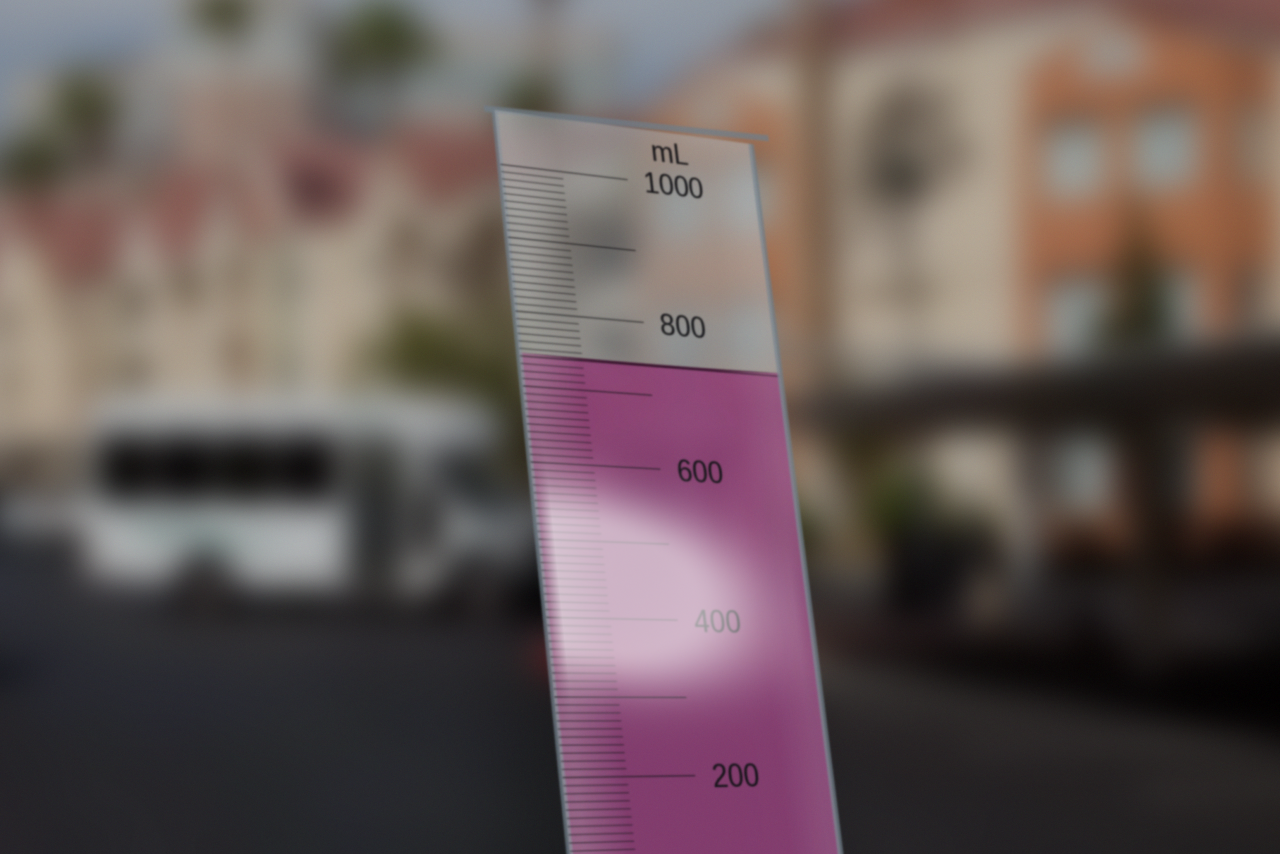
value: {"value": 740, "unit": "mL"}
